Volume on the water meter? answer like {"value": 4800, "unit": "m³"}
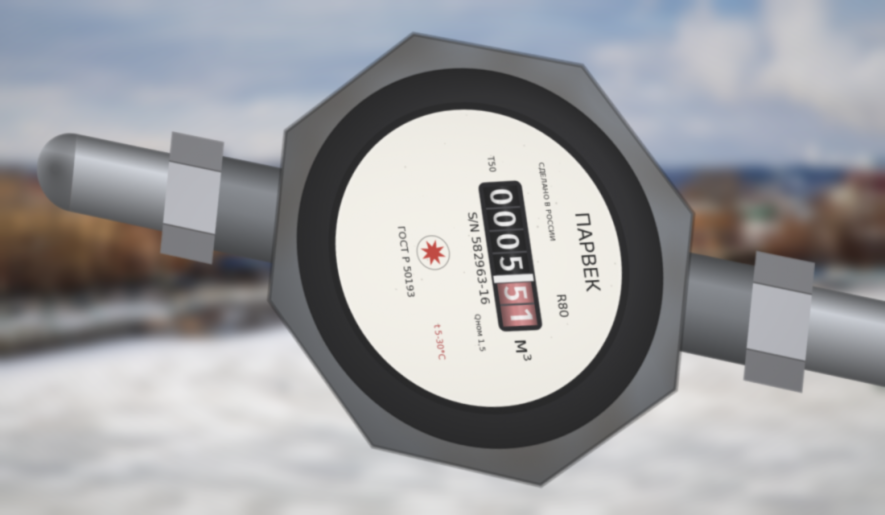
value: {"value": 5.51, "unit": "m³"}
